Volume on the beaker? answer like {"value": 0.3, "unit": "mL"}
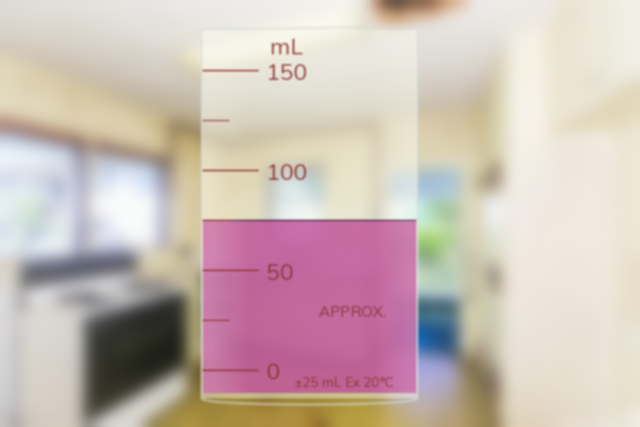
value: {"value": 75, "unit": "mL"}
